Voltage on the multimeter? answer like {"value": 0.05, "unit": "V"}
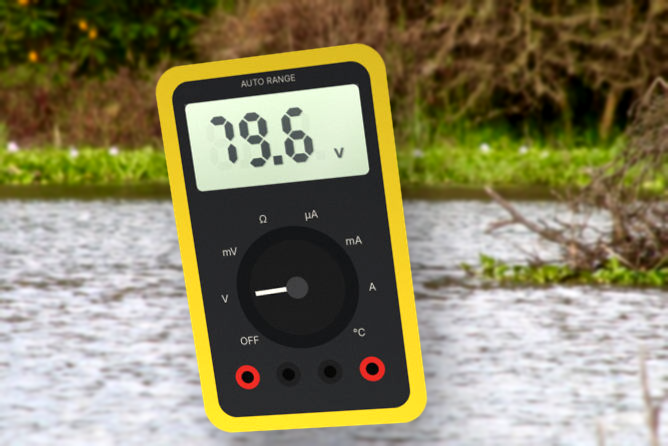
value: {"value": 79.6, "unit": "V"}
